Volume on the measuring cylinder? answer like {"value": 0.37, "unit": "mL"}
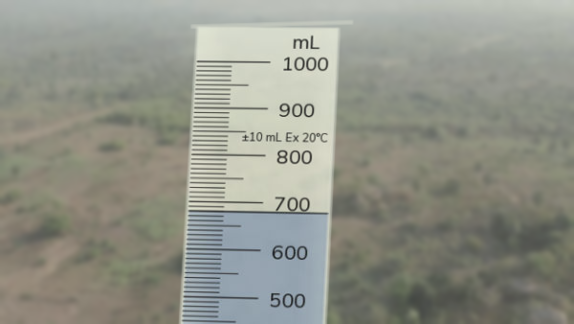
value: {"value": 680, "unit": "mL"}
